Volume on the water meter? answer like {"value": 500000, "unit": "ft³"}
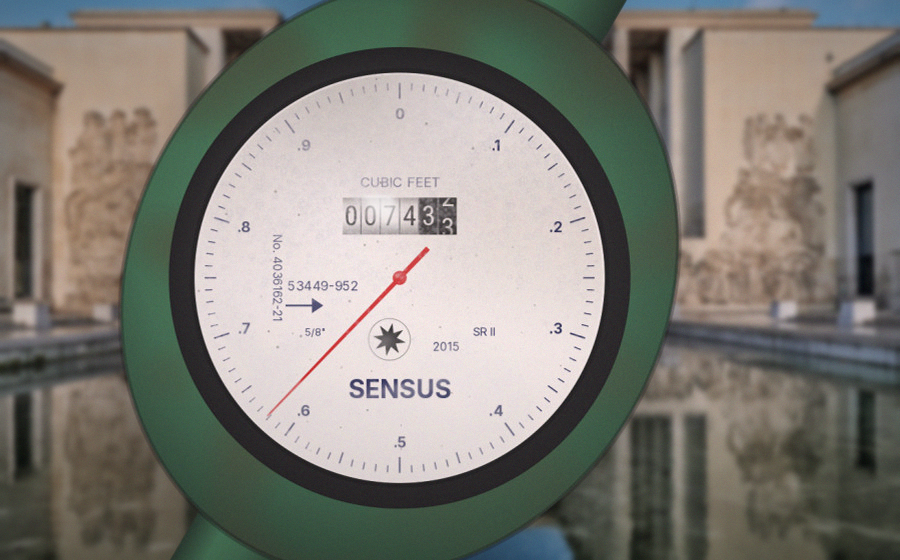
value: {"value": 7432.62, "unit": "ft³"}
